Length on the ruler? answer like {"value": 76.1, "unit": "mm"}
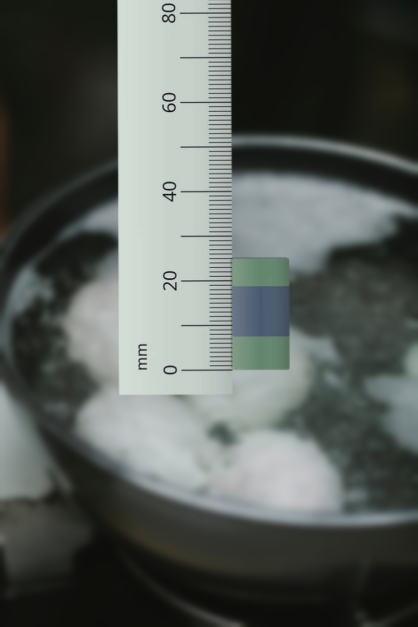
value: {"value": 25, "unit": "mm"}
